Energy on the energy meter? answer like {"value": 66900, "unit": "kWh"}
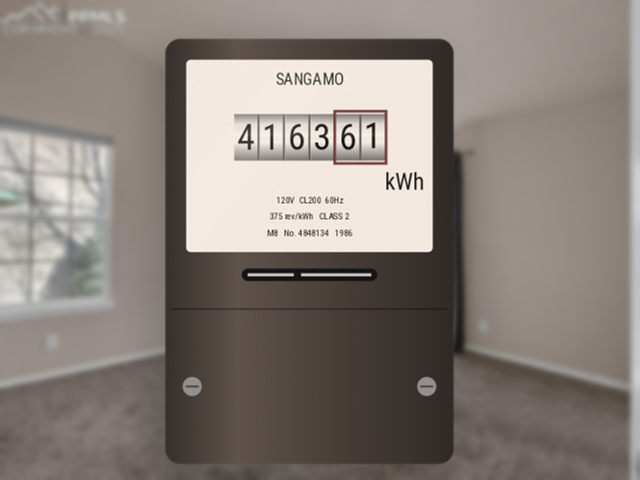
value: {"value": 4163.61, "unit": "kWh"}
